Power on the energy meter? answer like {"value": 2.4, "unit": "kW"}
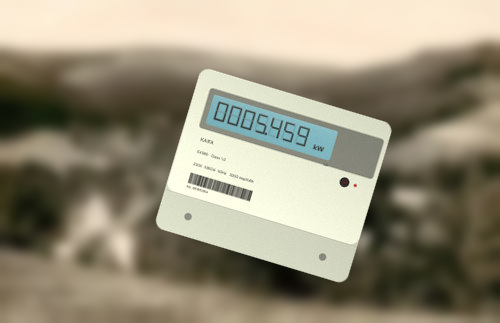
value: {"value": 5.459, "unit": "kW"}
